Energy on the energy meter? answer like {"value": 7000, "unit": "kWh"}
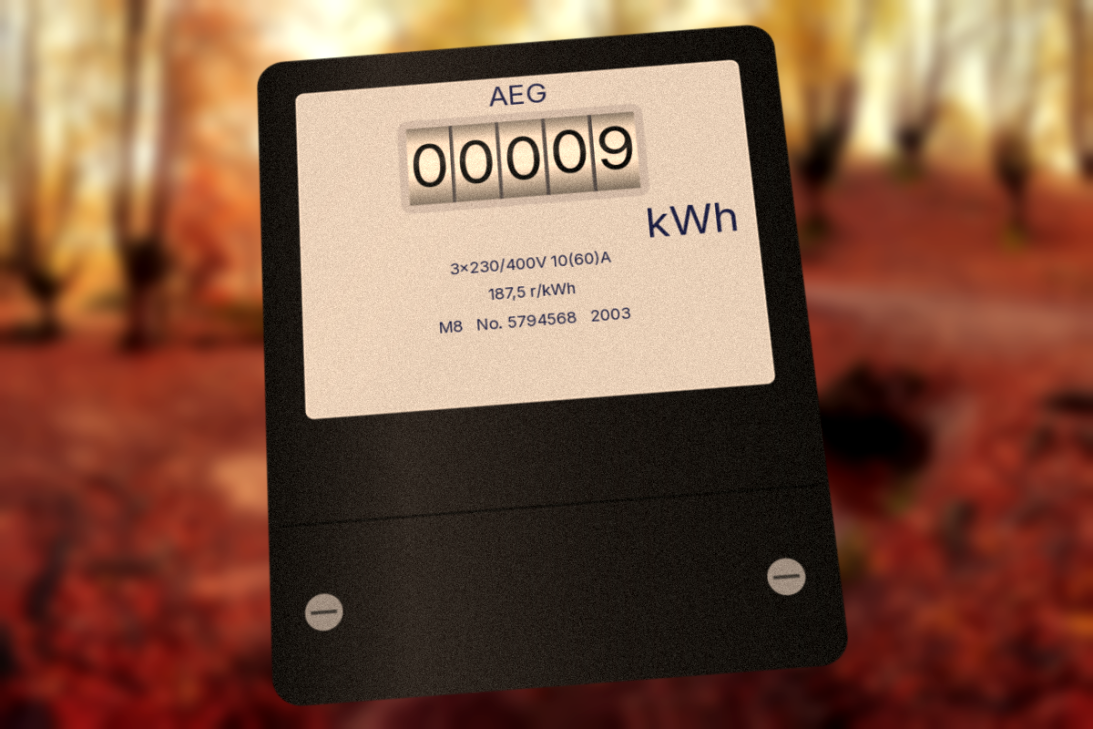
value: {"value": 9, "unit": "kWh"}
